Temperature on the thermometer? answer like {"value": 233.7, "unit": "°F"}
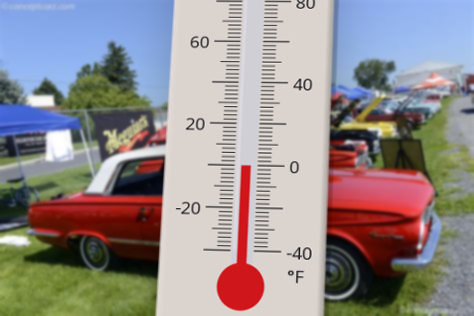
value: {"value": 0, "unit": "°F"}
